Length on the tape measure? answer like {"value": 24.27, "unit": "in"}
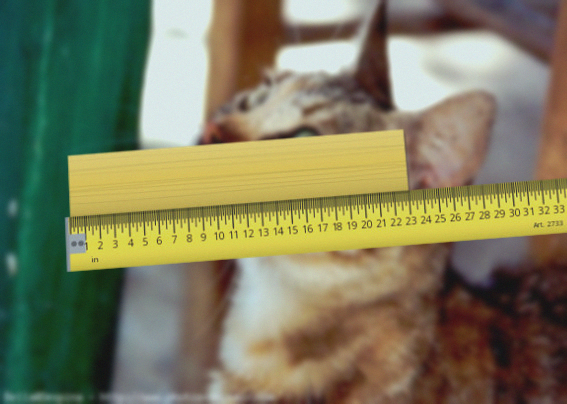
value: {"value": 23, "unit": "in"}
